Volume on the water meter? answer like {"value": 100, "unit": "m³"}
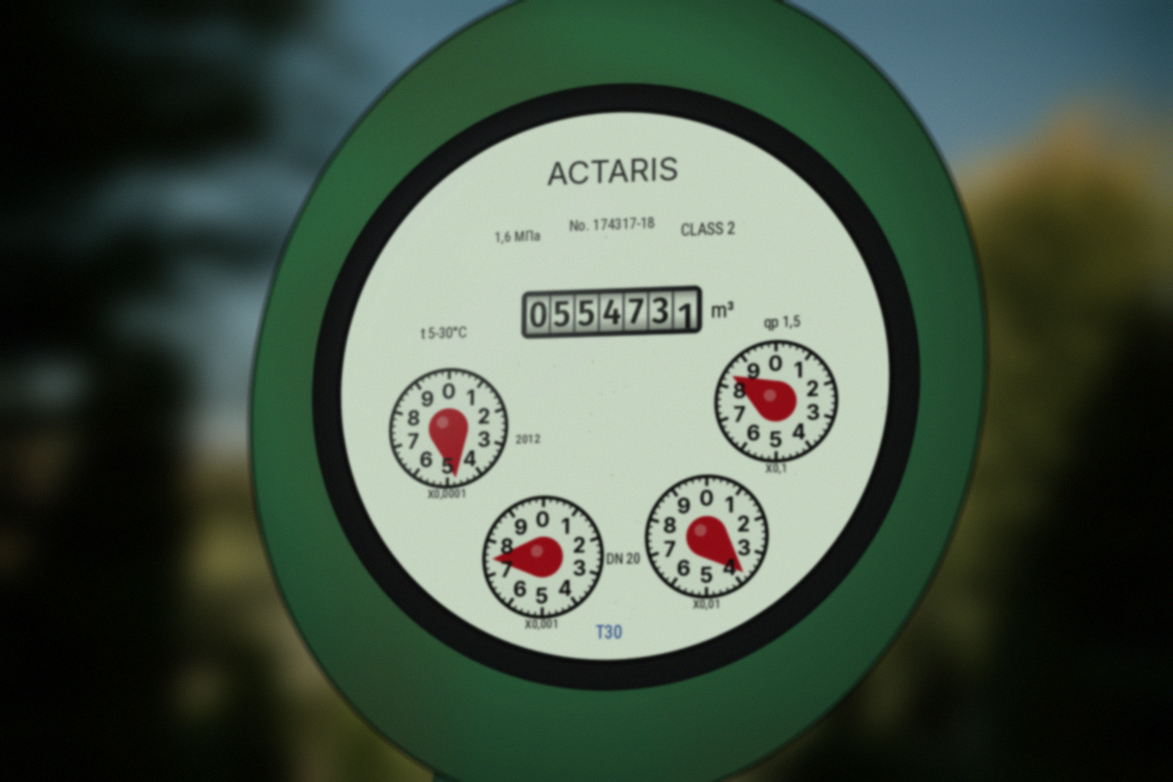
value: {"value": 554730.8374, "unit": "m³"}
